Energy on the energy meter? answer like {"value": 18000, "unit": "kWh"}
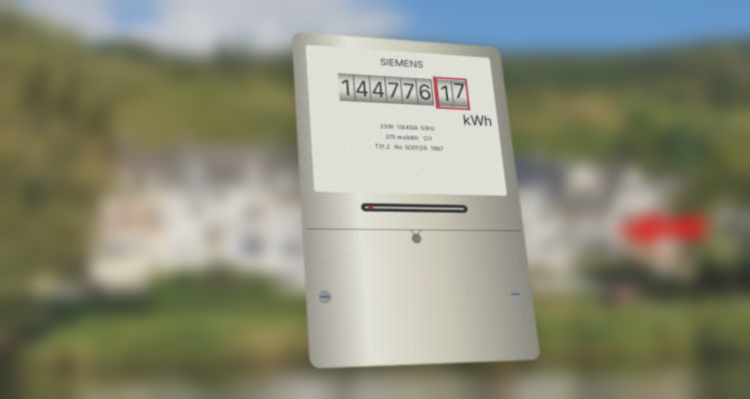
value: {"value": 144776.17, "unit": "kWh"}
